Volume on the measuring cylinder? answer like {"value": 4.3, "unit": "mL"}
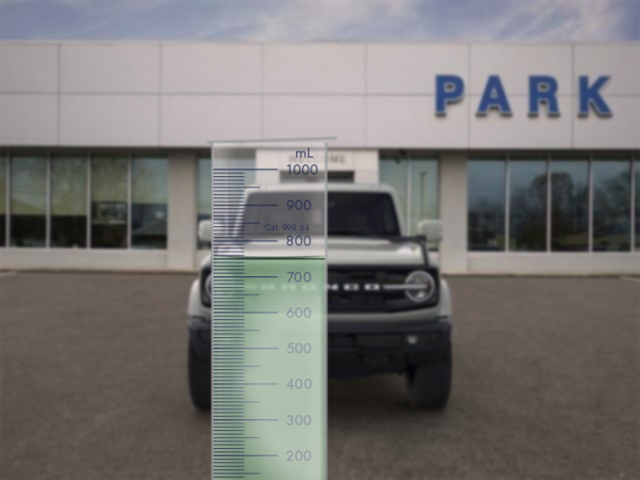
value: {"value": 750, "unit": "mL"}
